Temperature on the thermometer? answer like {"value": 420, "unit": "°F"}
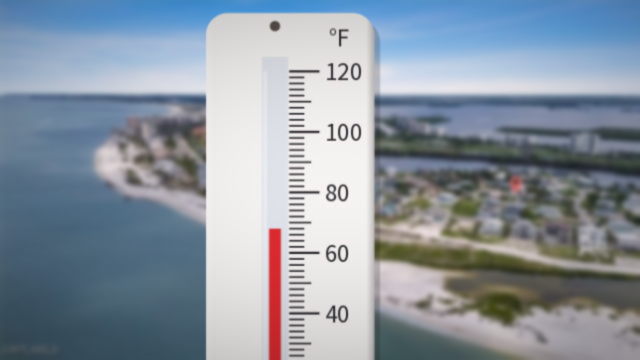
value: {"value": 68, "unit": "°F"}
